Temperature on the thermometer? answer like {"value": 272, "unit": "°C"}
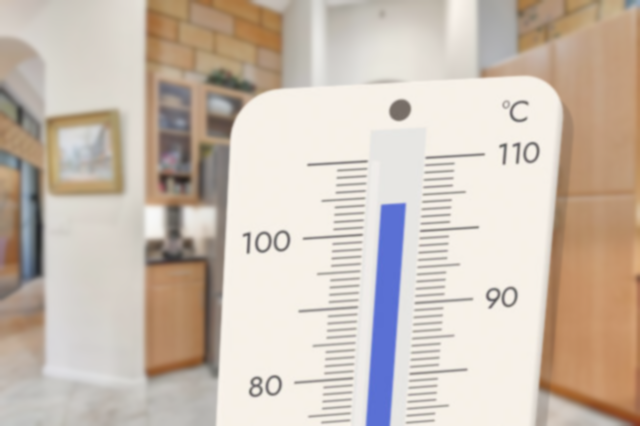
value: {"value": 104, "unit": "°C"}
